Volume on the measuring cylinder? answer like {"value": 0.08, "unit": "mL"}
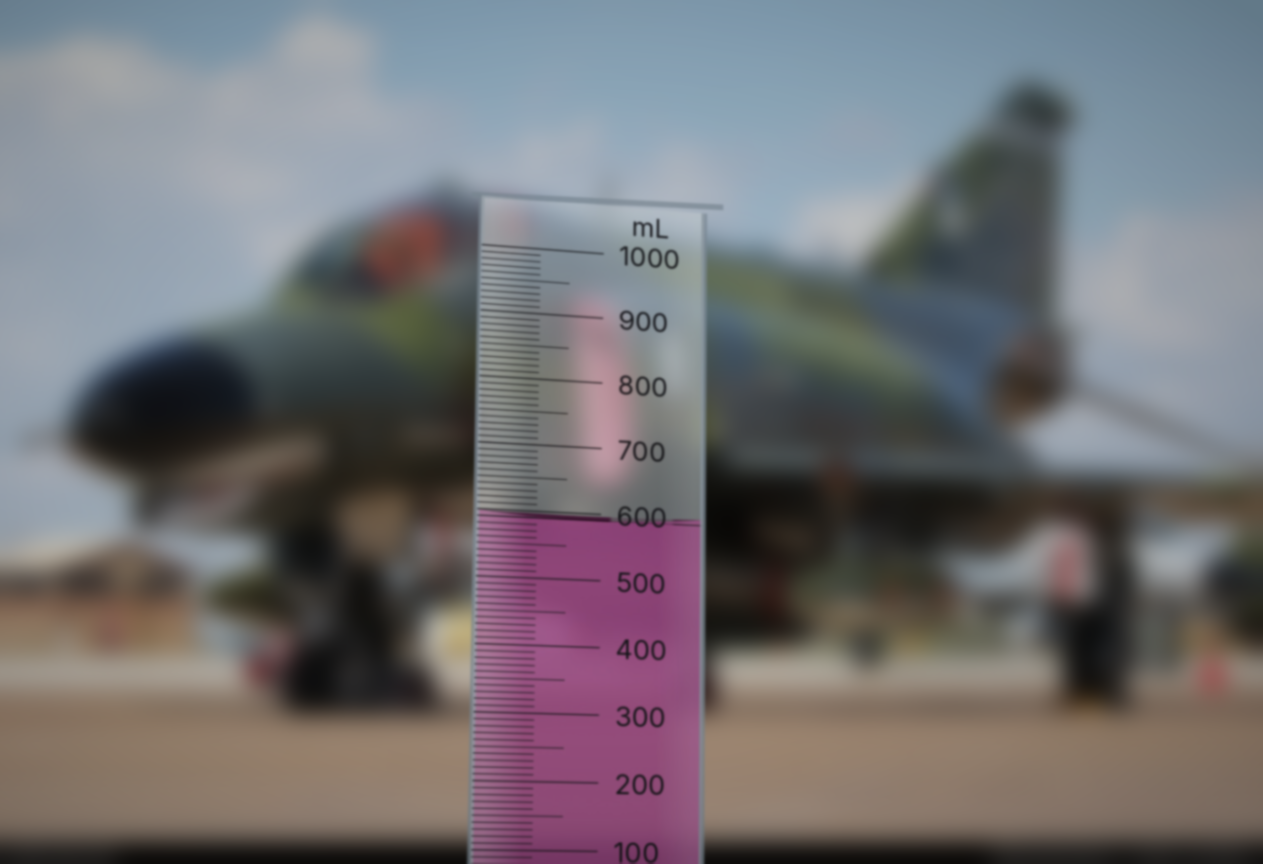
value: {"value": 590, "unit": "mL"}
